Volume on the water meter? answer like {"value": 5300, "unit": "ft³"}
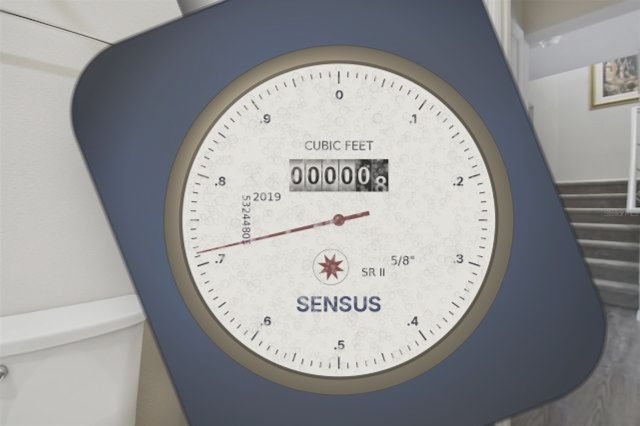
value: {"value": 7.71, "unit": "ft³"}
